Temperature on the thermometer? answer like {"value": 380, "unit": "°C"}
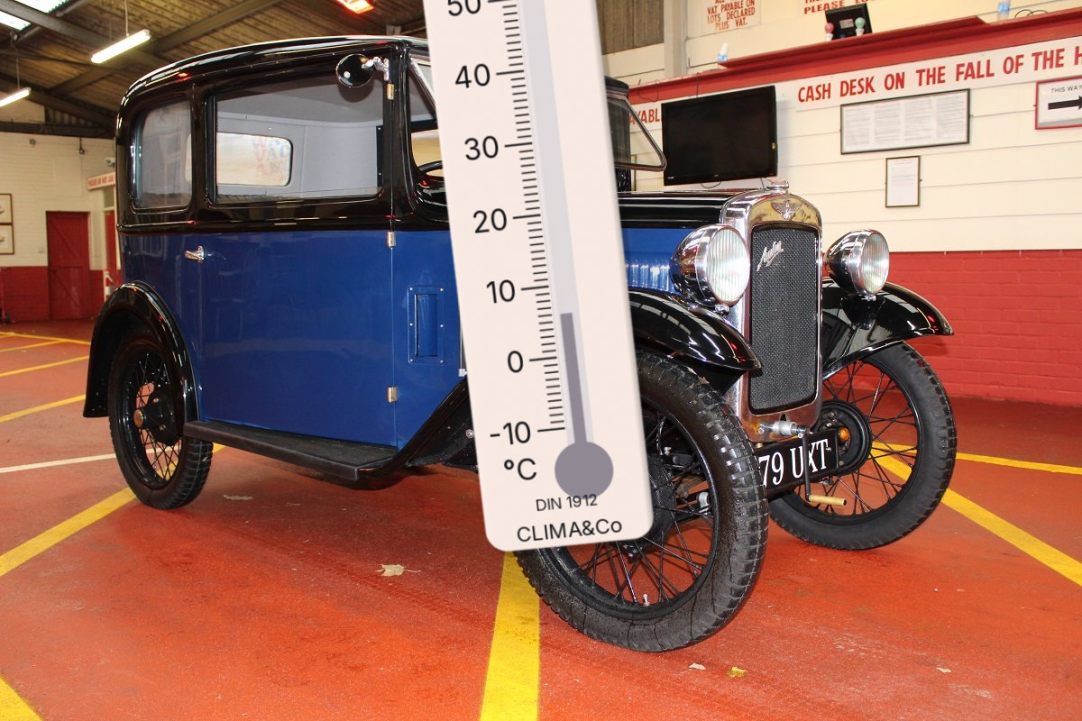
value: {"value": 6, "unit": "°C"}
